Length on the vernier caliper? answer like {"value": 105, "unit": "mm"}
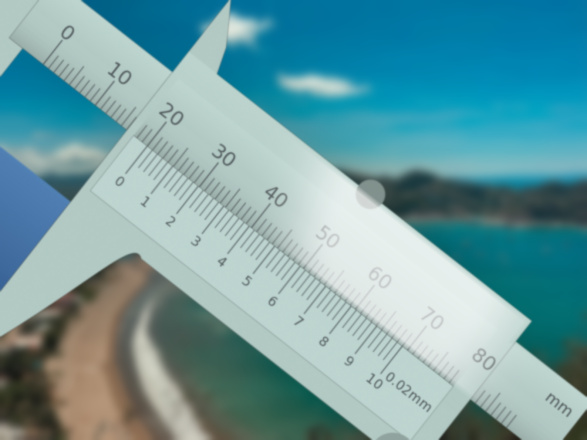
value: {"value": 20.0, "unit": "mm"}
